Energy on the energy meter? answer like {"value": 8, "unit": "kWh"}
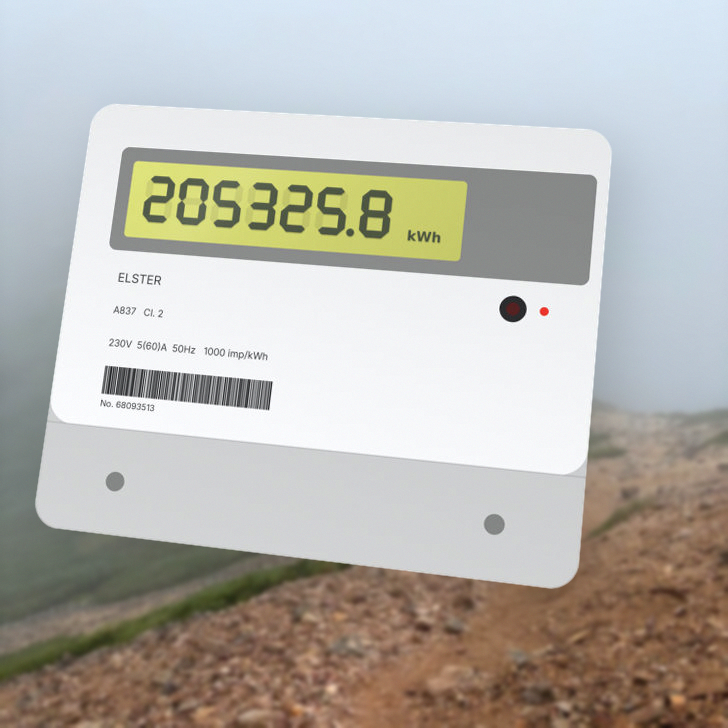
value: {"value": 205325.8, "unit": "kWh"}
